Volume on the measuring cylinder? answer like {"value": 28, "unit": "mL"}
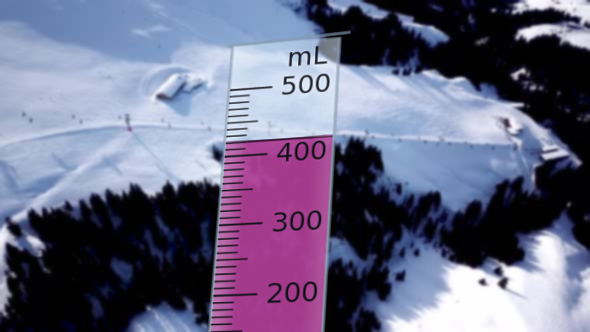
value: {"value": 420, "unit": "mL"}
